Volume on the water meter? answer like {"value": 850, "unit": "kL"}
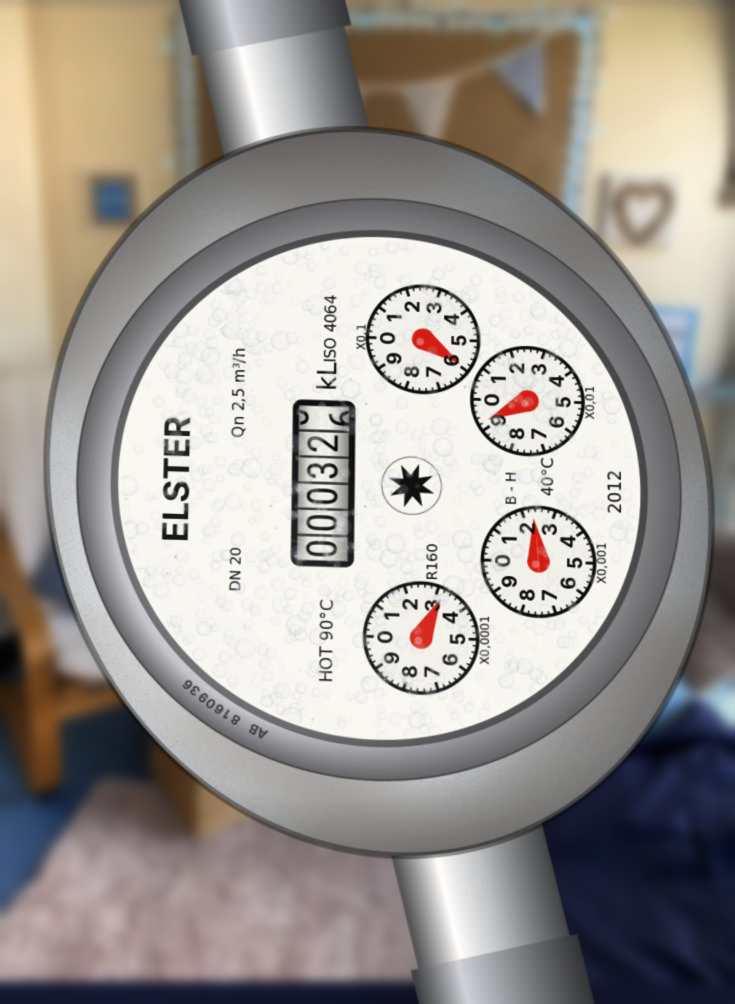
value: {"value": 325.5923, "unit": "kL"}
